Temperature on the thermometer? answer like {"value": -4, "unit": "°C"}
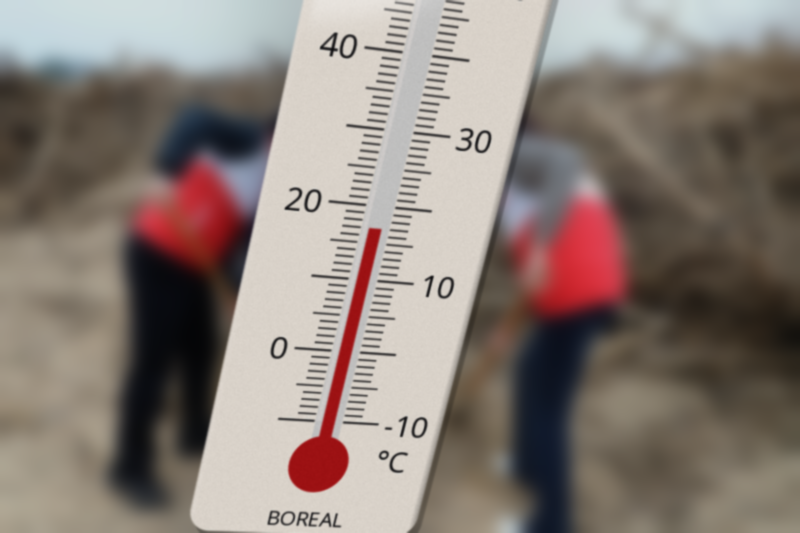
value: {"value": 17, "unit": "°C"}
